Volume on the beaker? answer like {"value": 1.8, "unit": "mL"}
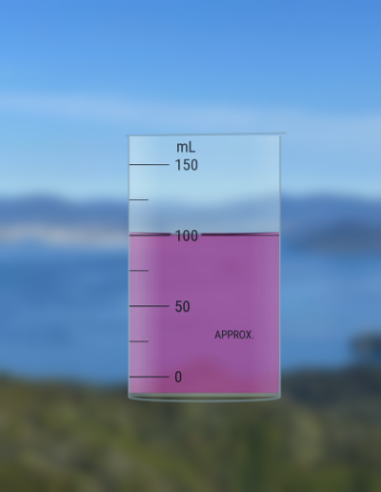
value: {"value": 100, "unit": "mL"}
